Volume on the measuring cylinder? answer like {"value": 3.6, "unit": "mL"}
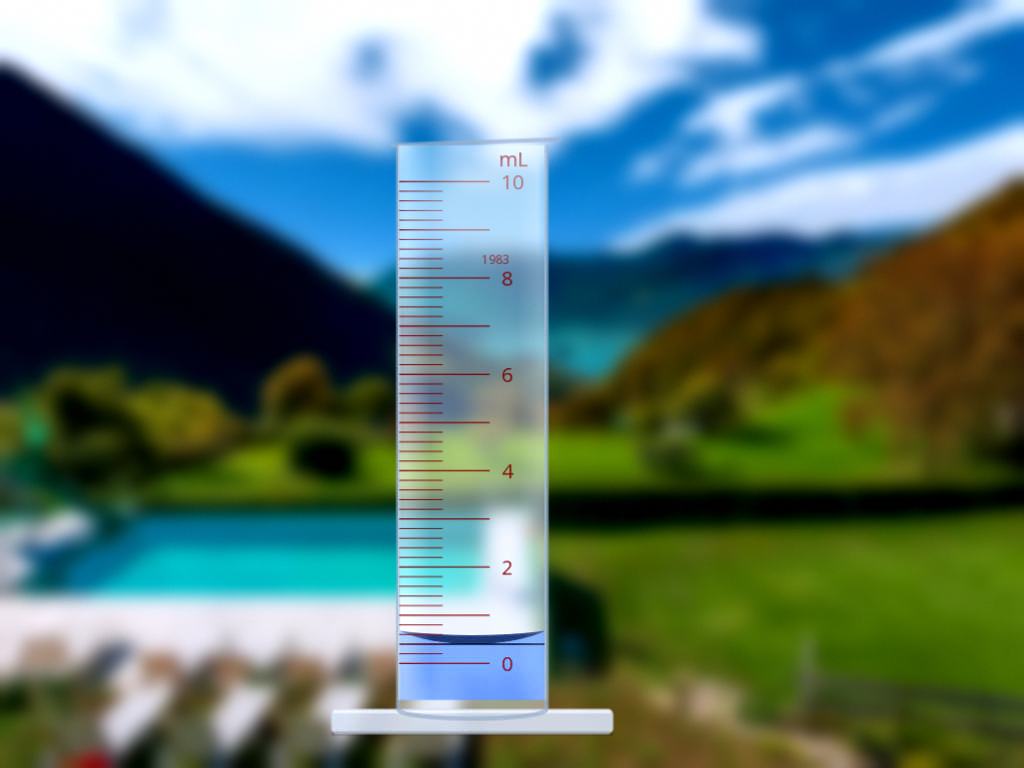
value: {"value": 0.4, "unit": "mL"}
